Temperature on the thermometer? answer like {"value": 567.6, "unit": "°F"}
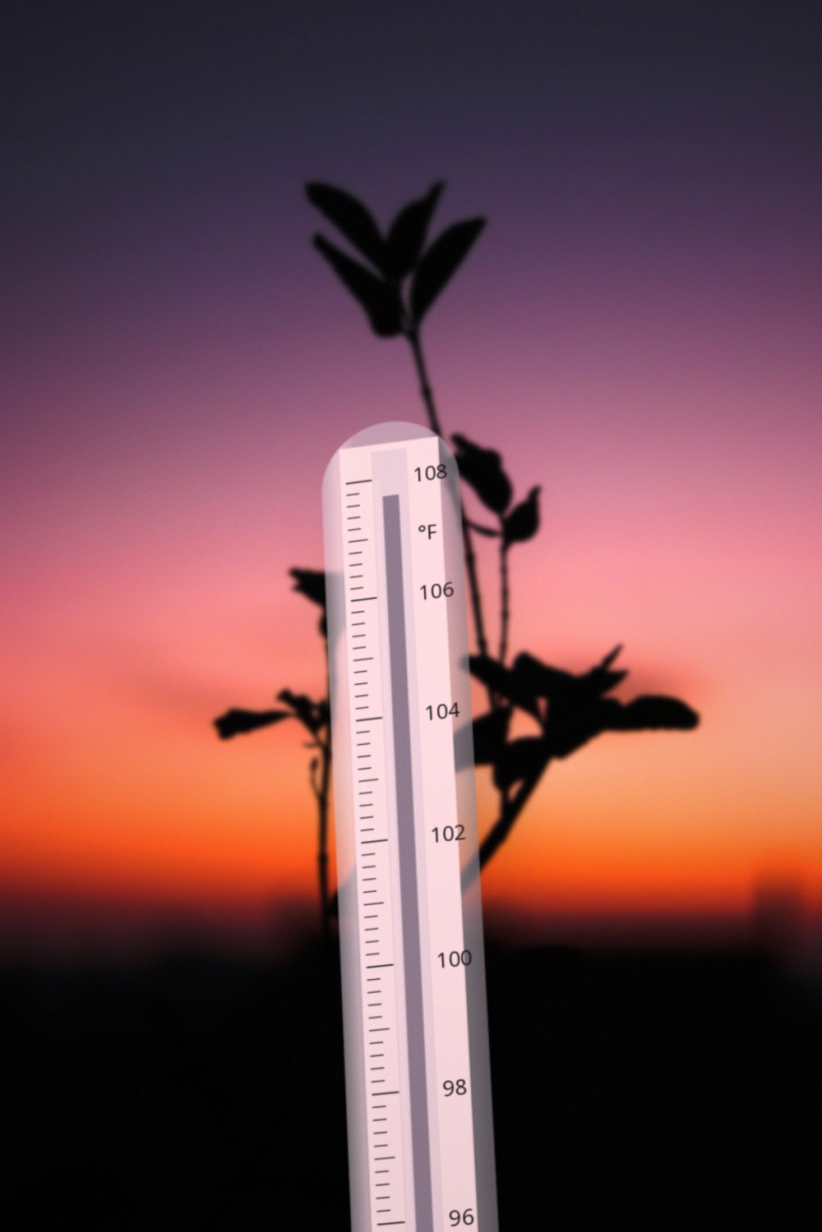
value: {"value": 107.7, "unit": "°F"}
